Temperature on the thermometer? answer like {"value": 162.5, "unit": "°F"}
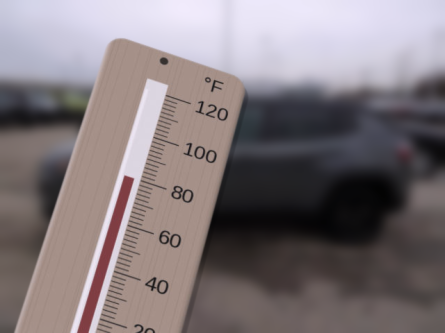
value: {"value": 80, "unit": "°F"}
